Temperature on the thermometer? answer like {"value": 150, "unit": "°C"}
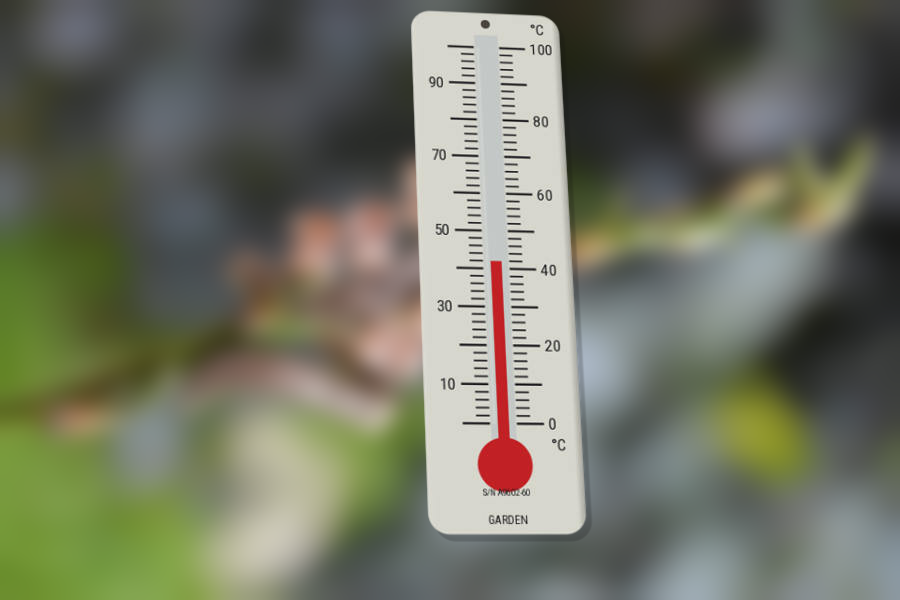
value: {"value": 42, "unit": "°C"}
